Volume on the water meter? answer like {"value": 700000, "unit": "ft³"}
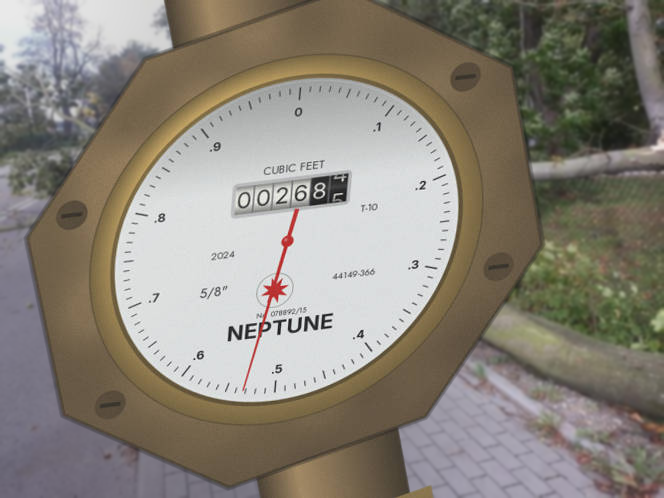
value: {"value": 2684.53, "unit": "ft³"}
